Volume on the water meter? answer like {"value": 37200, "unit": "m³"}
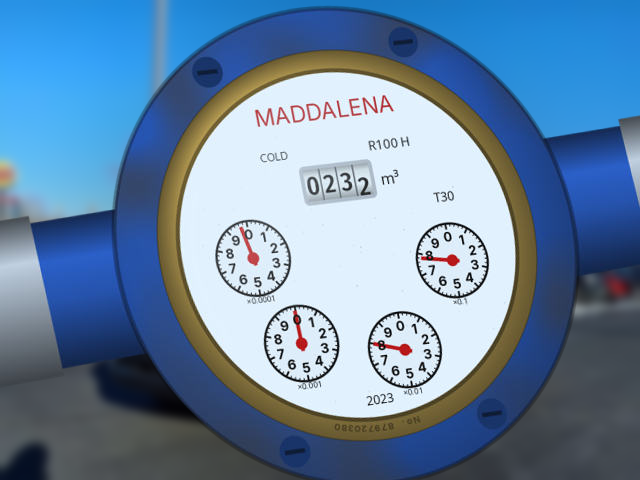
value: {"value": 231.7799, "unit": "m³"}
